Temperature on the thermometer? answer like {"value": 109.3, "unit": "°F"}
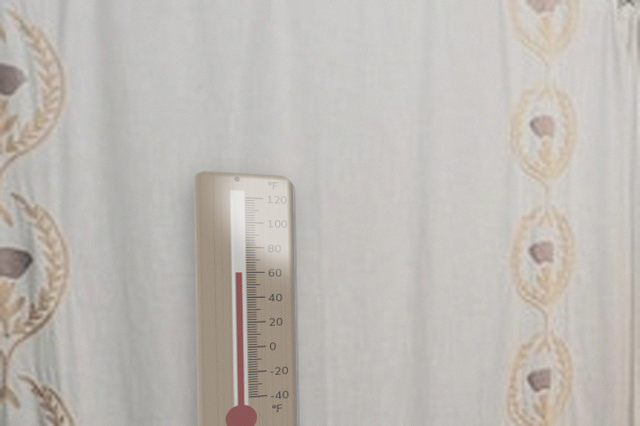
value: {"value": 60, "unit": "°F"}
